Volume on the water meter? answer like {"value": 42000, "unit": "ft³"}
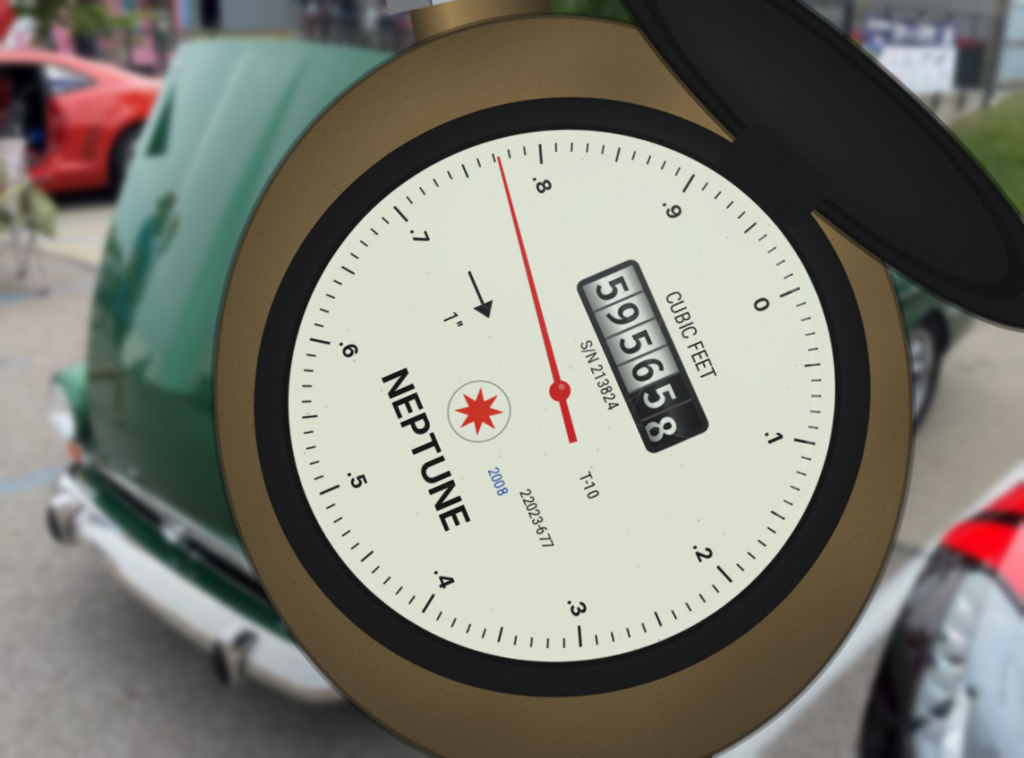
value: {"value": 595657.77, "unit": "ft³"}
